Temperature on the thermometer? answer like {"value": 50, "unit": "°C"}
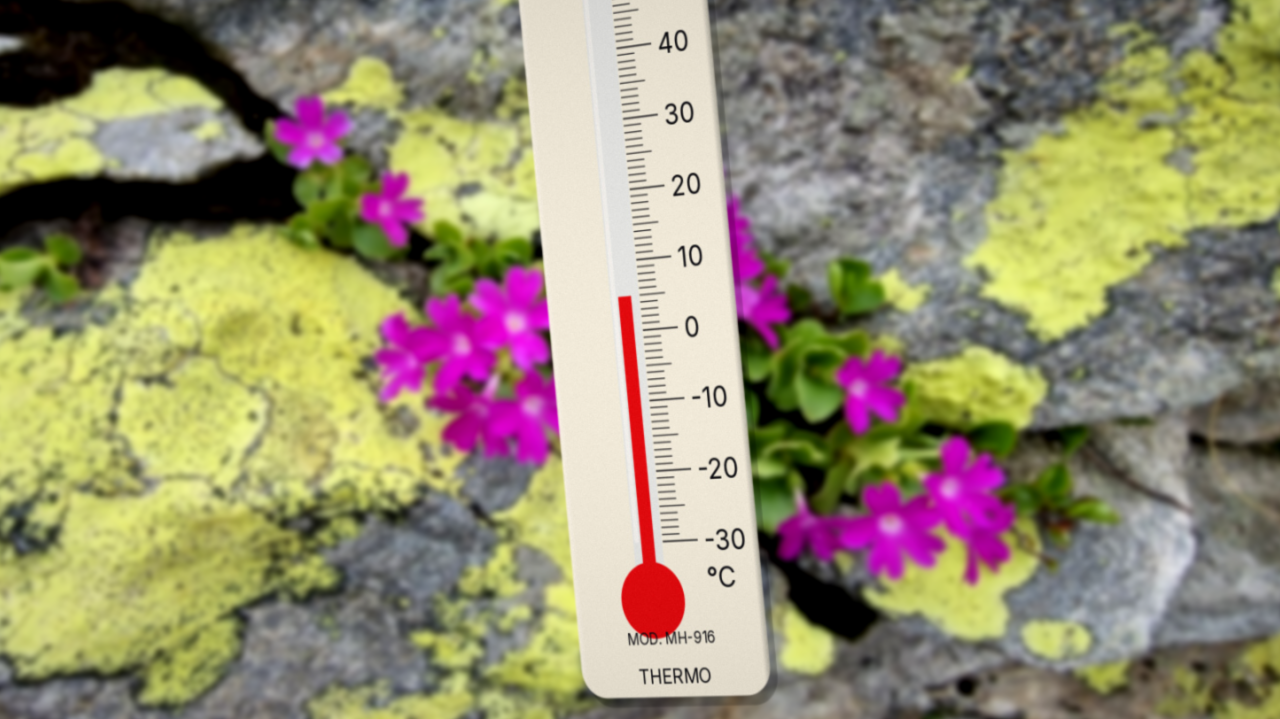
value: {"value": 5, "unit": "°C"}
